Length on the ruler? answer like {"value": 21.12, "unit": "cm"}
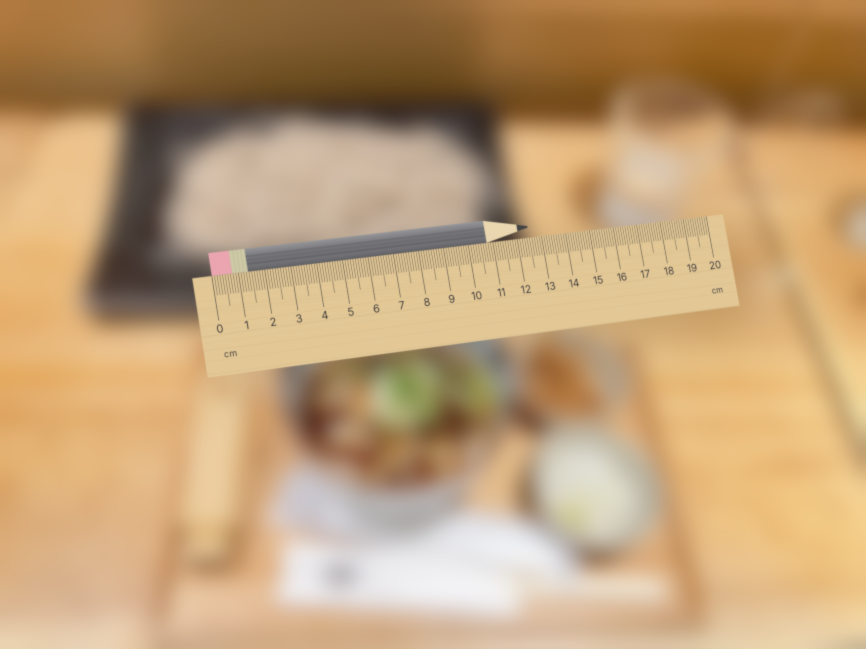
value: {"value": 12.5, "unit": "cm"}
